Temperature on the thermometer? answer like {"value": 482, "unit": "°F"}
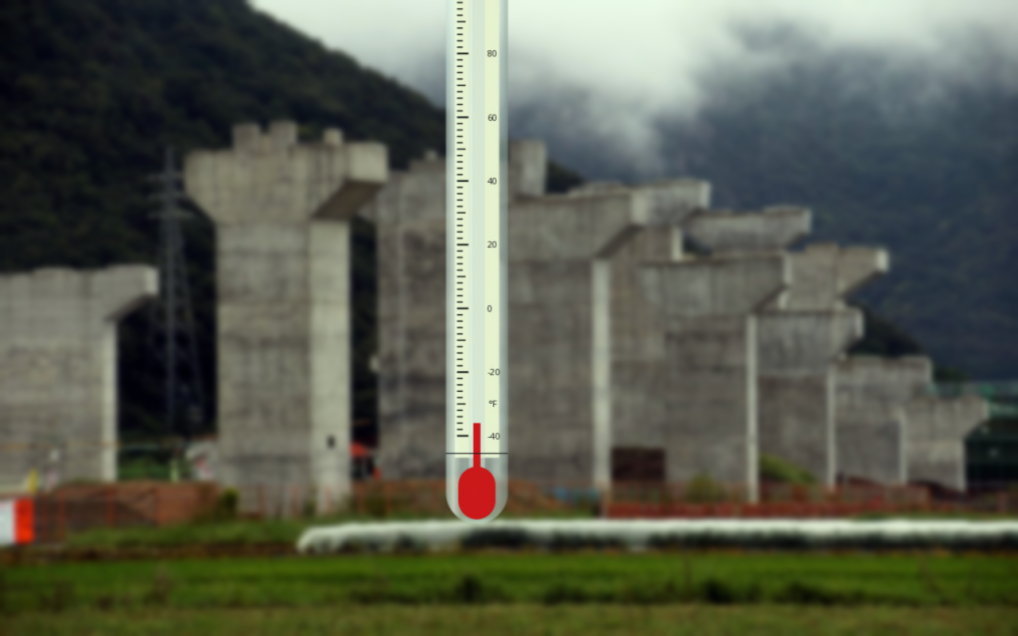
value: {"value": -36, "unit": "°F"}
